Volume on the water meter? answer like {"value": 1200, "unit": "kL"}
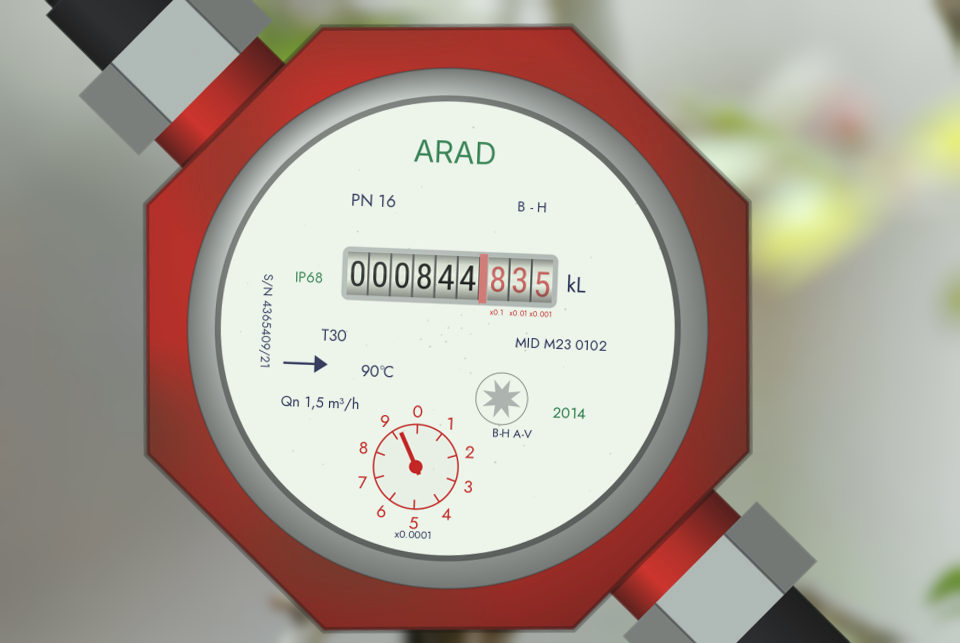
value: {"value": 844.8349, "unit": "kL"}
